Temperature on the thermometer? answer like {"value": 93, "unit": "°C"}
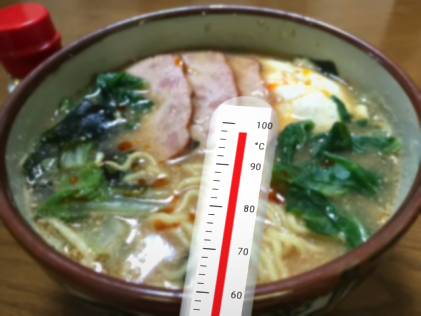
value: {"value": 98, "unit": "°C"}
